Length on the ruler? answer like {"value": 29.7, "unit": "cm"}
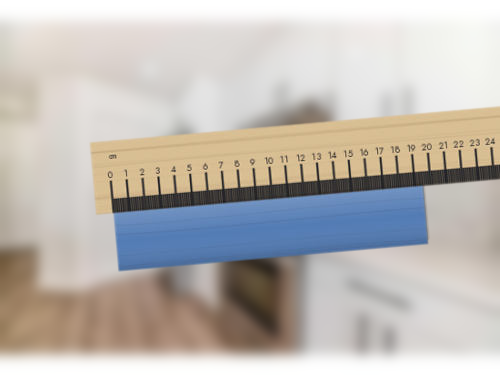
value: {"value": 19.5, "unit": "cm"}
